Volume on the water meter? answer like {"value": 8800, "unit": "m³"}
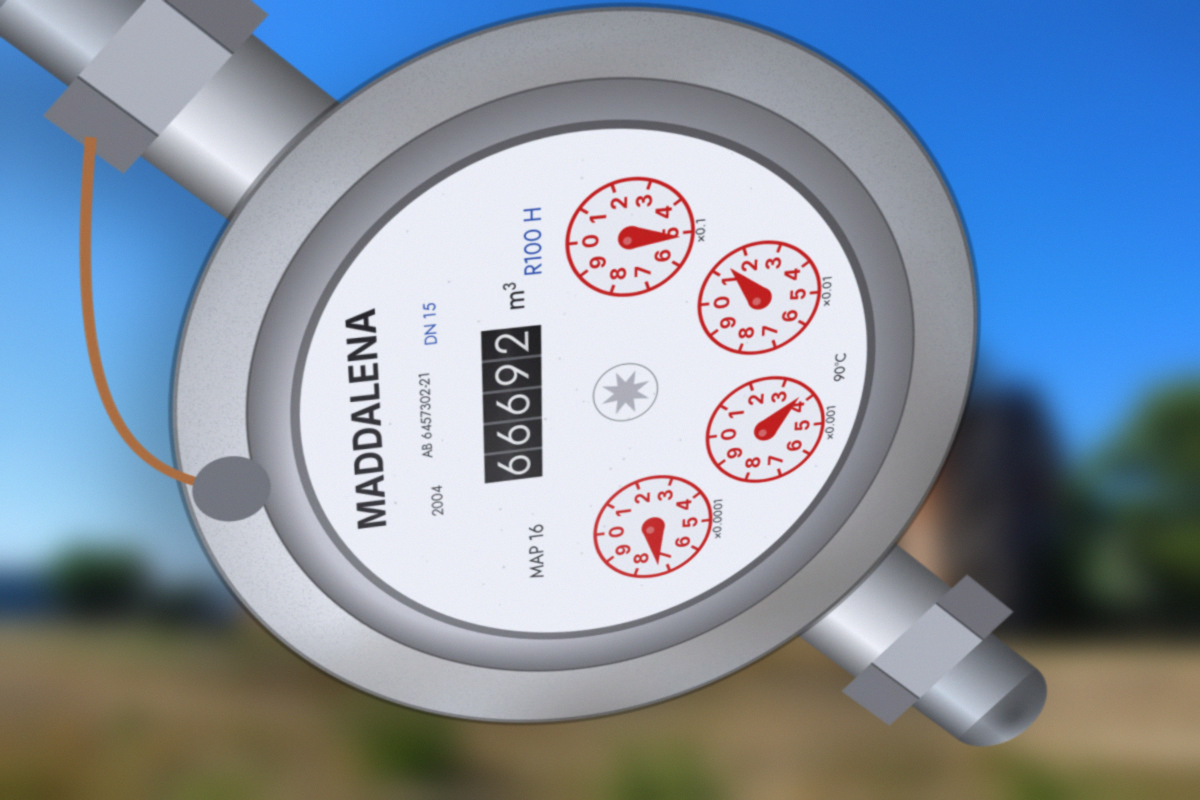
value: {"value": 66692.5137, "unit": "m³"}
